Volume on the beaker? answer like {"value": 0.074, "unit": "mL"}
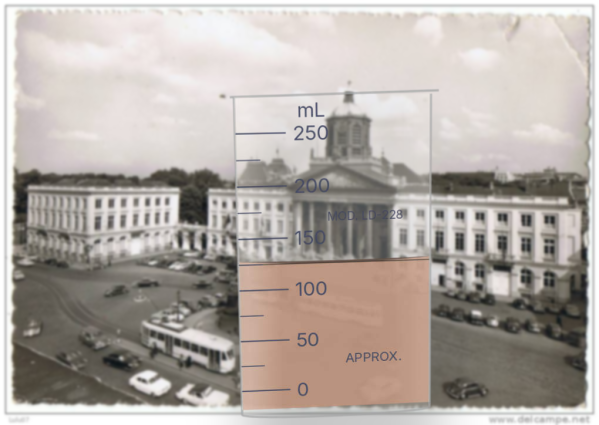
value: {"value": 125, "unit": "mL"}
